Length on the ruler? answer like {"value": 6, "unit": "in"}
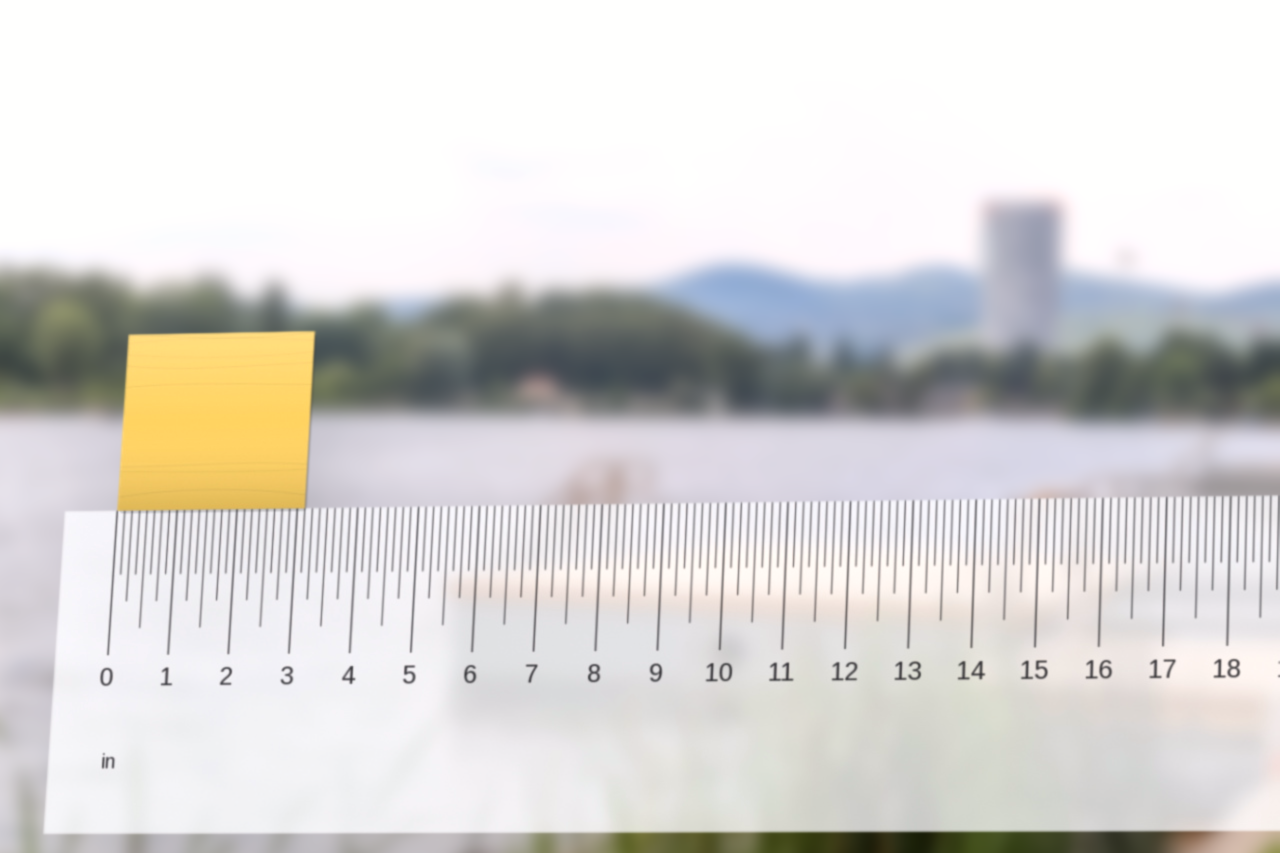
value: {"value": 3.125, "unit": "in"}
